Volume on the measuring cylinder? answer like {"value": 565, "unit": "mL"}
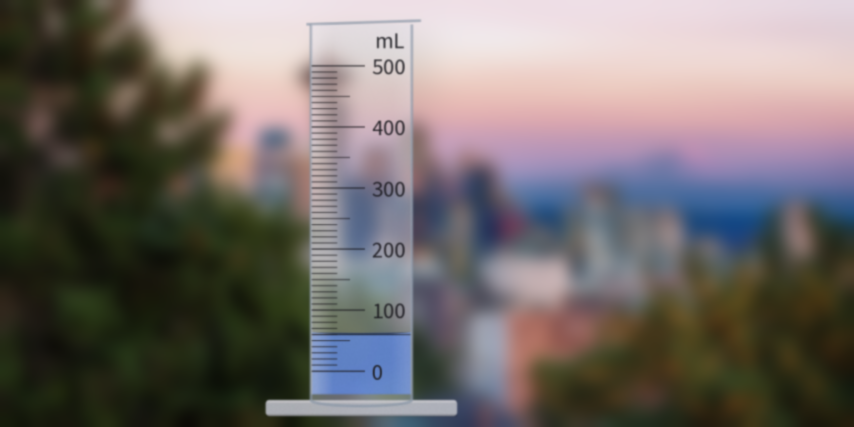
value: {"value": 60, "unit": "mL"}
